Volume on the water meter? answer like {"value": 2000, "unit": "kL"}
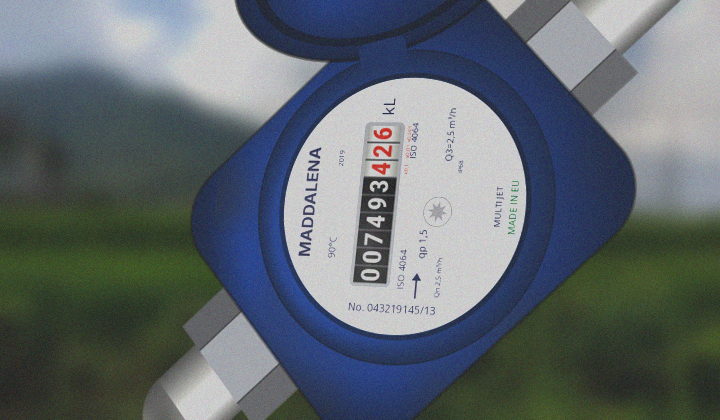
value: {"value": 7493.426, "unit": "kL"}
